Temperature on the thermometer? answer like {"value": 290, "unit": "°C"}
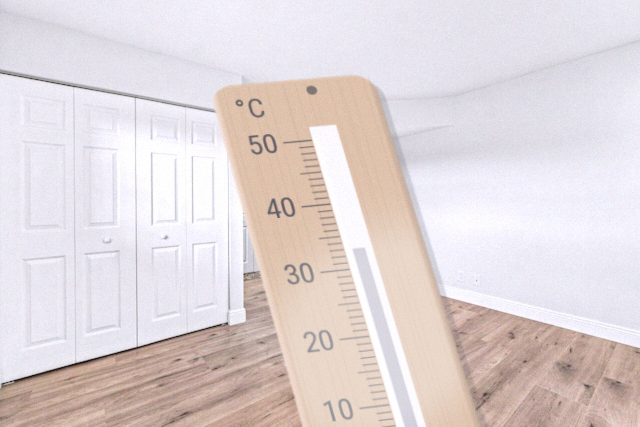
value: {"value": 33, "unit": "°C"}
